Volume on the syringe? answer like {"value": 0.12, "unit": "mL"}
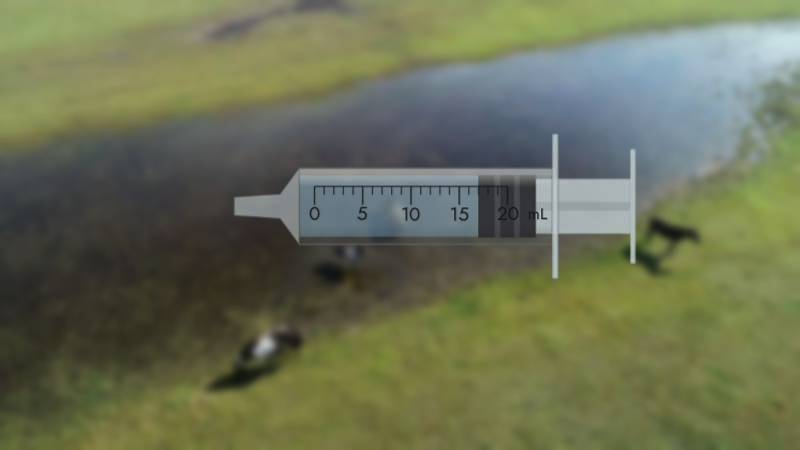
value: {"value": 17, "unit": "mL"}
